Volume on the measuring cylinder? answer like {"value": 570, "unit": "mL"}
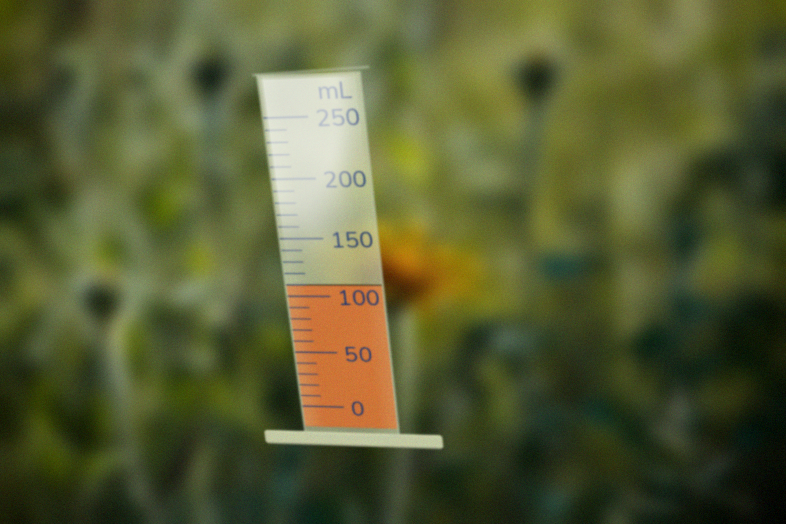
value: {"value": 110, "unit": "mL"}
